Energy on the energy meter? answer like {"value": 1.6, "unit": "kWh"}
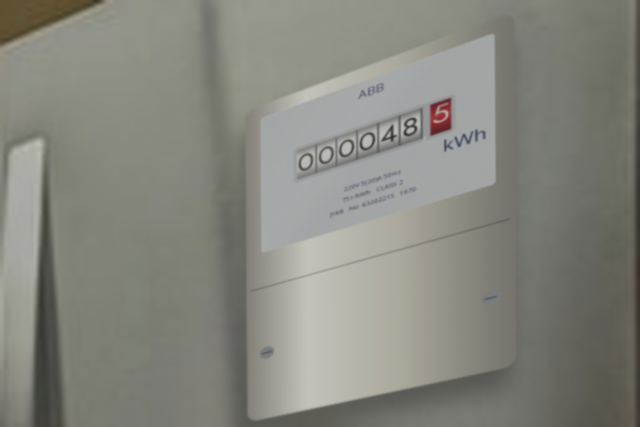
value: {"value": 48.5, "unit": "kWh"}
